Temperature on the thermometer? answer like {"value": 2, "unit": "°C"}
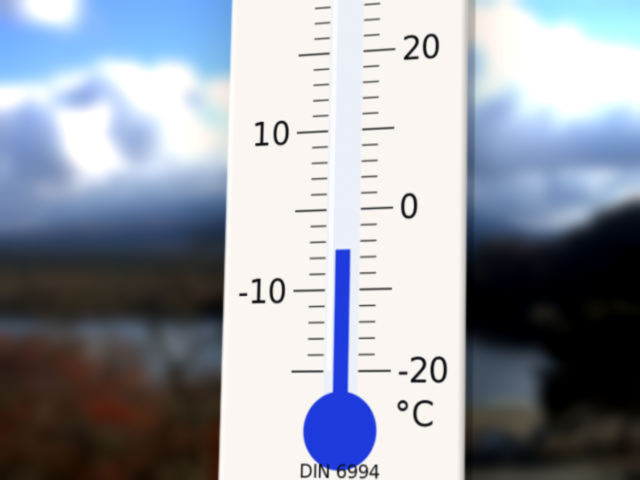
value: {"value": -5, "unit": "°C"}
